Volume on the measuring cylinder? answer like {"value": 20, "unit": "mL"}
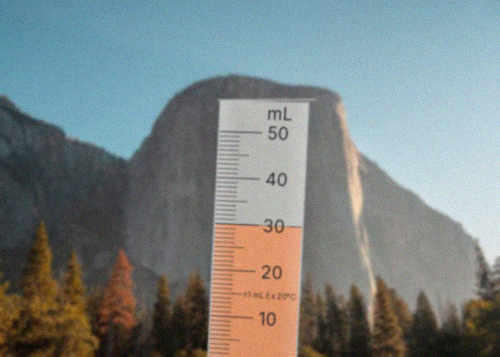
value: {"value": 30, "unit": "mL"}
